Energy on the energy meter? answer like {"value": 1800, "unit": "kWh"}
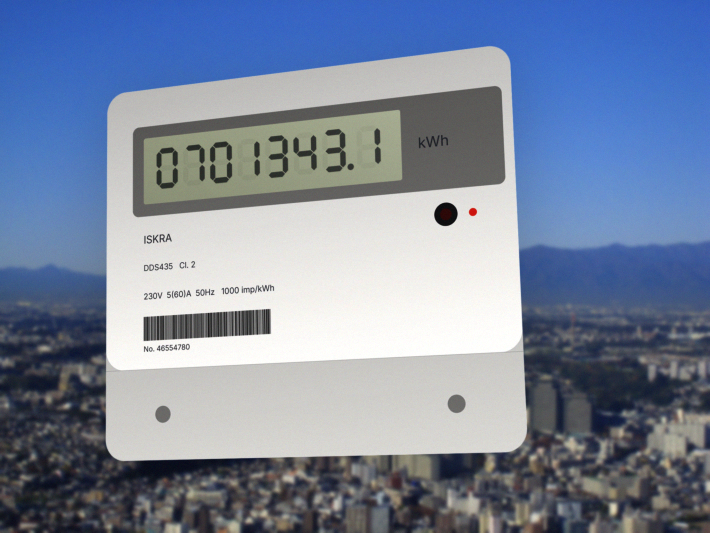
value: {"value": 701343.1, "unit": "kWh"}
